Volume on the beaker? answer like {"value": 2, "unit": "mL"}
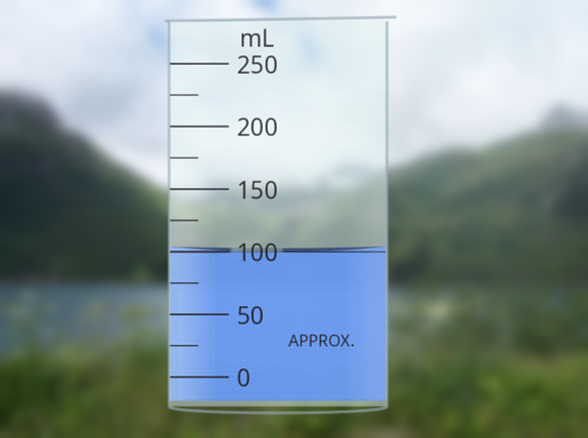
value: {"value": 100, "unit": "mL"}
